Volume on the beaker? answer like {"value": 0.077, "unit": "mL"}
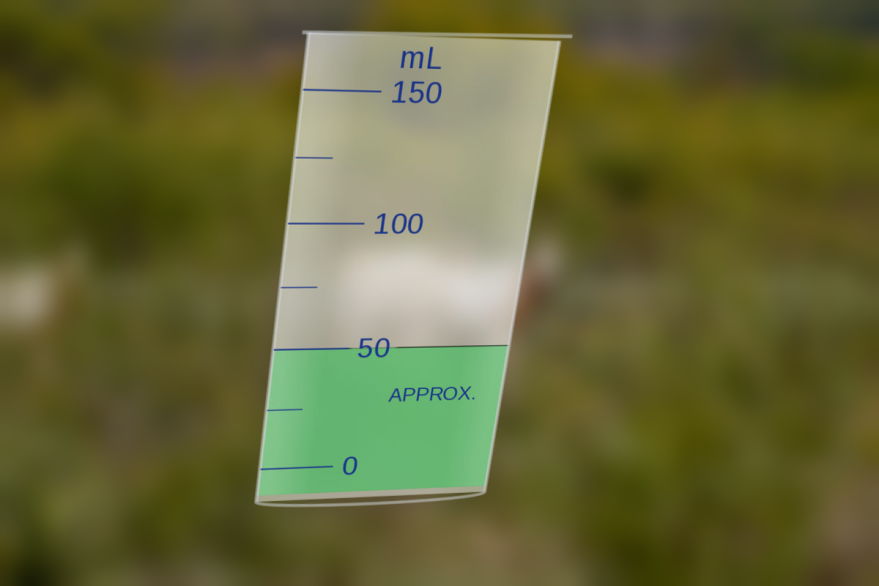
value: {"value": 50, "unit": "mL"}
